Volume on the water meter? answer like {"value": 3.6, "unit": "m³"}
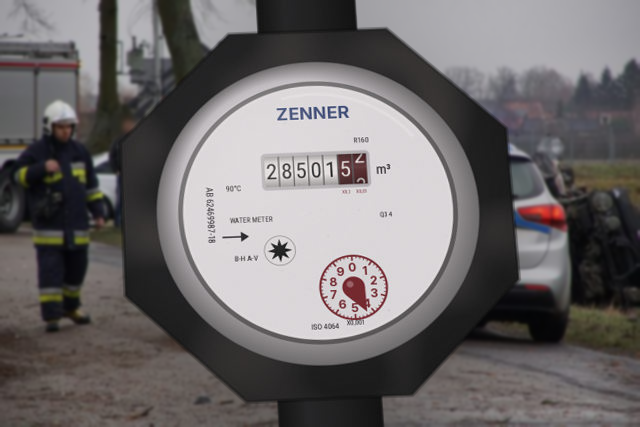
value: {"value": 28501.524, "unit": "m³"}
